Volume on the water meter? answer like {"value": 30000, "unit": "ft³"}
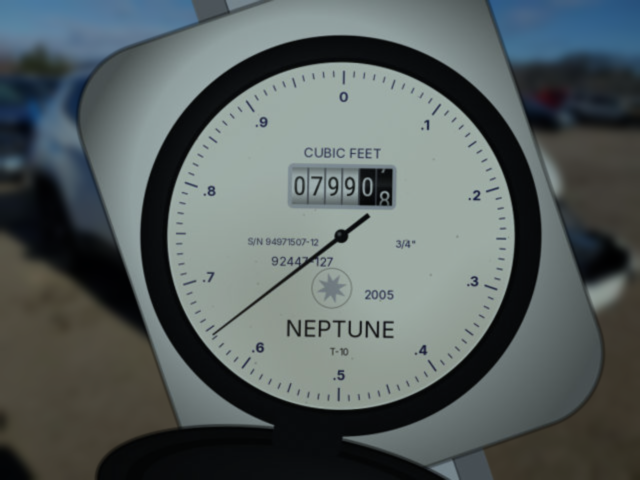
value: {"value": 79907.64, "unit": "ft³"}
